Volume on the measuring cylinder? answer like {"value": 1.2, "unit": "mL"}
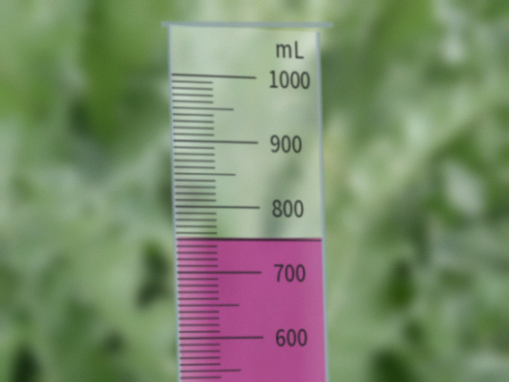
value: {"value": 750, "unit": "mL"}
